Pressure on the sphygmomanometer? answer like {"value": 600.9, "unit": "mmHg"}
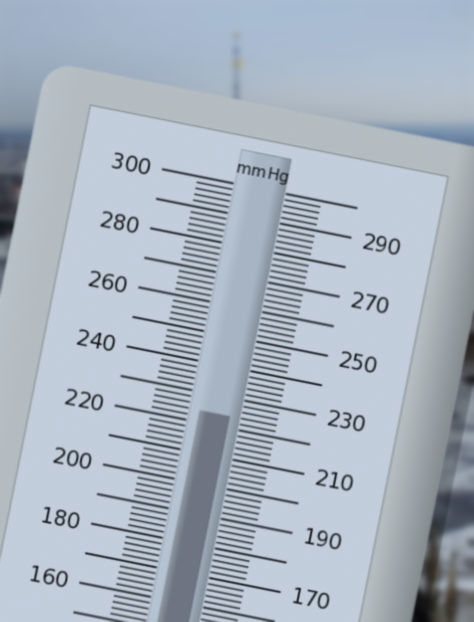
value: {"value": 224, "unit": "mmHg"}
